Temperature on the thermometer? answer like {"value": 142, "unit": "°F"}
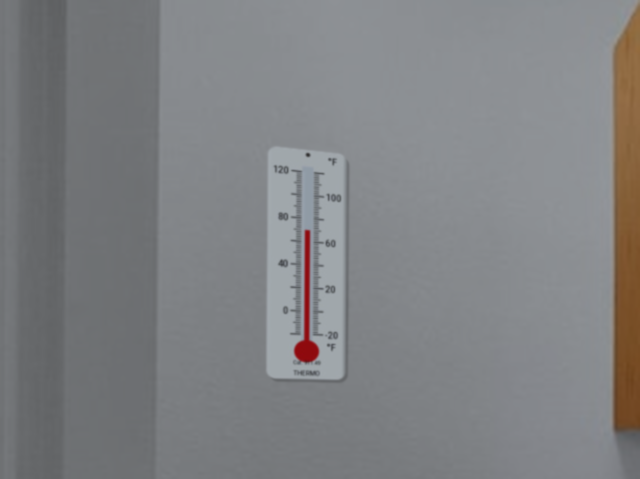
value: {"value": 70, "unit": "°F"}
